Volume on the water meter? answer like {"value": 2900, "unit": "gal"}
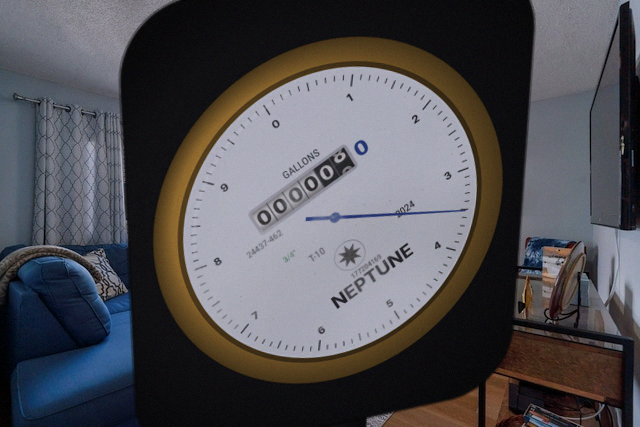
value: {"value": 83.5, "unit": "gal"}
